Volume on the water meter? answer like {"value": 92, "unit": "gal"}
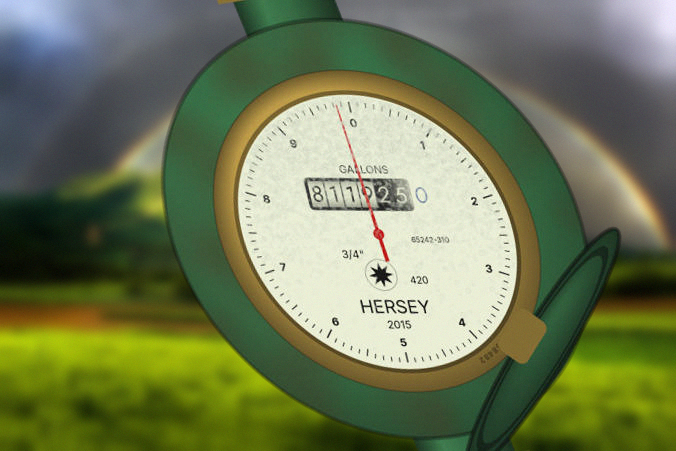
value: {"value": 8119249.8, "unit": "gal"}
